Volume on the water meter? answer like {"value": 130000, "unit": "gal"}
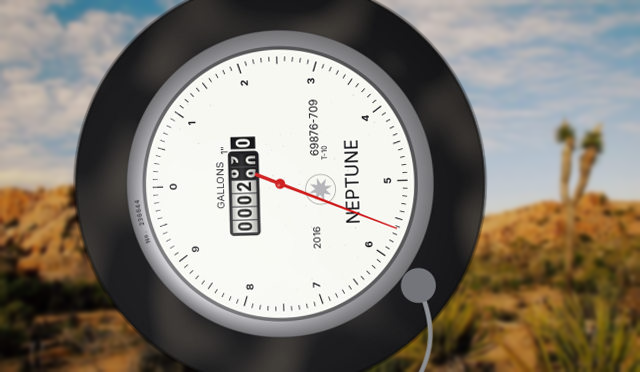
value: {"value": 2895.6, "unit": "gal"}
